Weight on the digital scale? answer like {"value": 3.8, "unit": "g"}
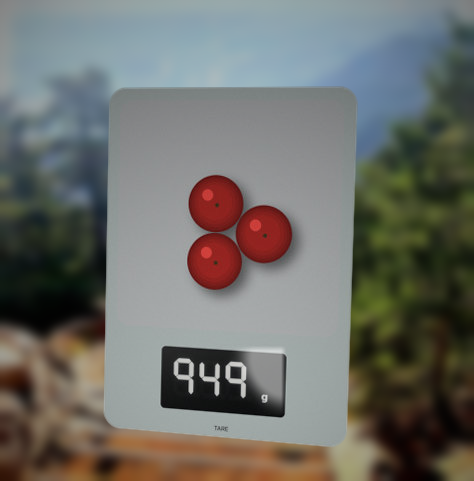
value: {"value": 949, "unit": "g"}
